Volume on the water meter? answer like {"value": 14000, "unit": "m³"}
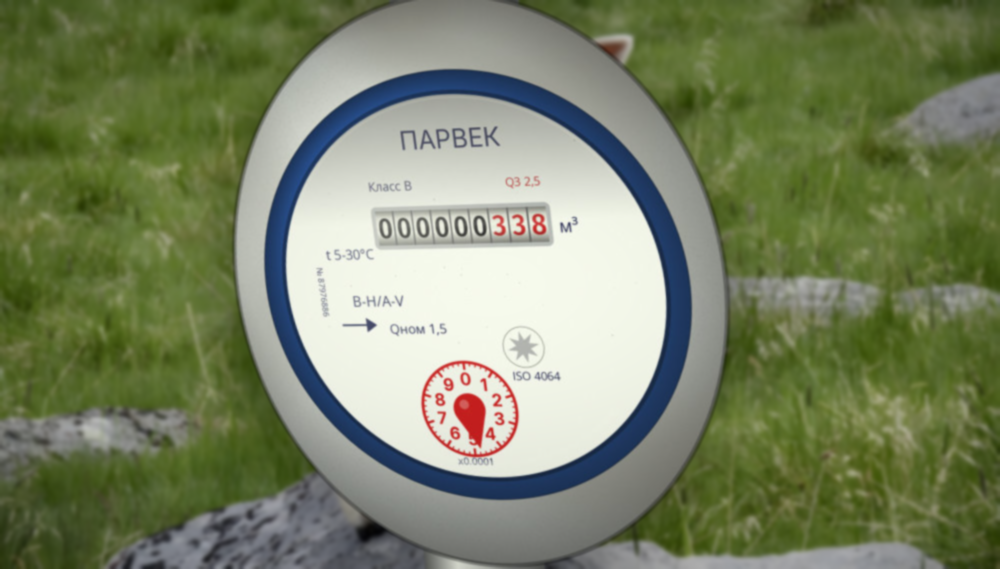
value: {"value": 0.3384, "unit": "m³"}
